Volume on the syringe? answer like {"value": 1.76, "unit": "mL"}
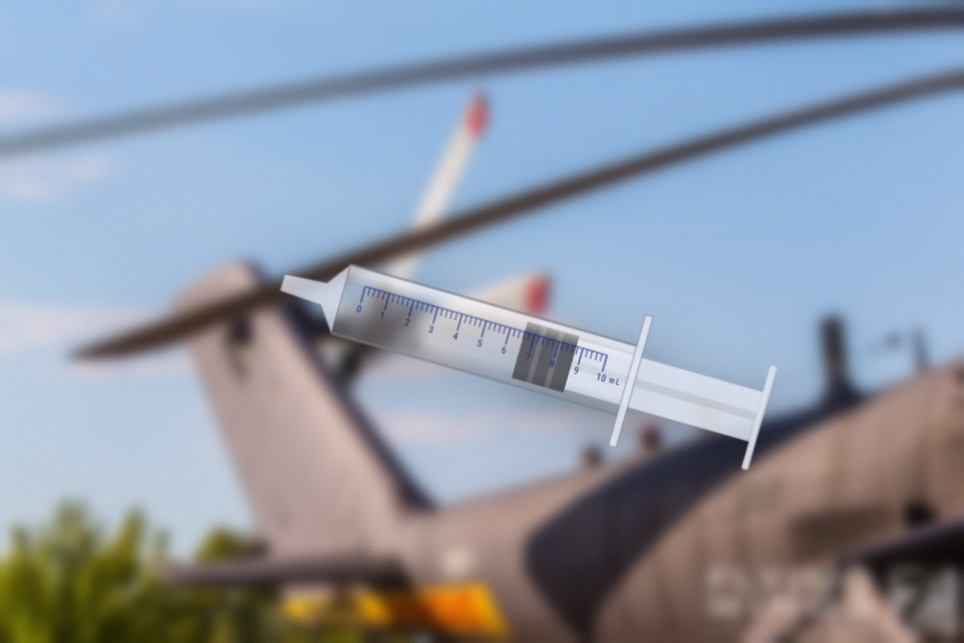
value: {"value": 6.6, "unit": "mL"}
